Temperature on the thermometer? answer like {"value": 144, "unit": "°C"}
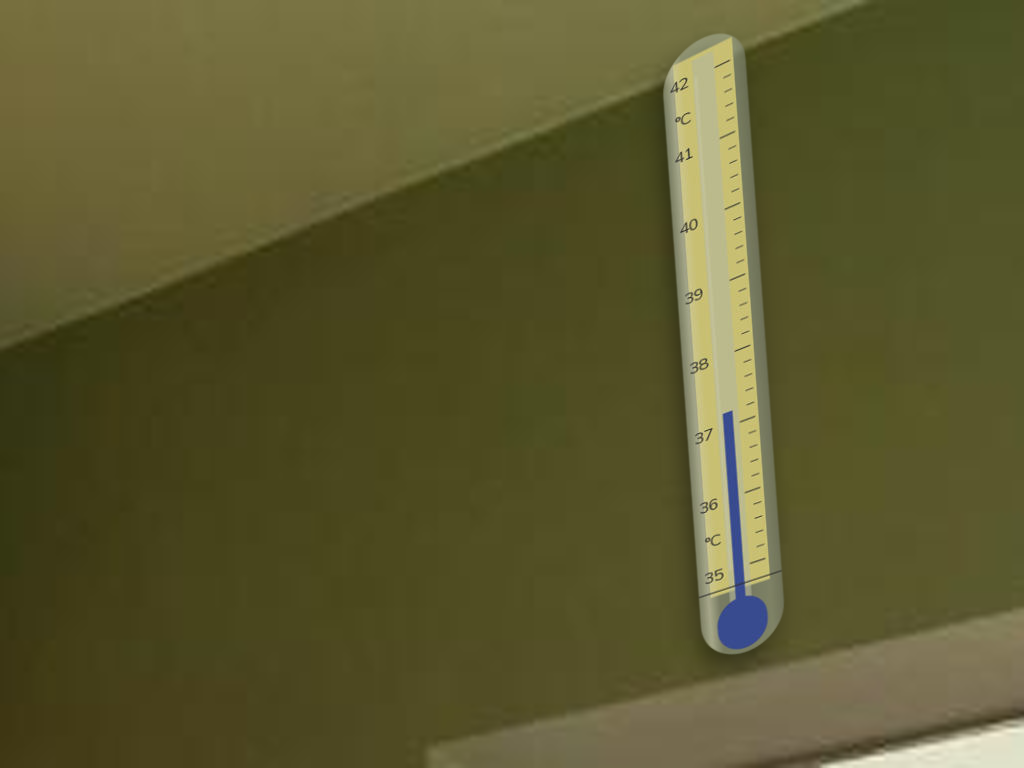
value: {"value": 37.2, "unit": "°C"}
